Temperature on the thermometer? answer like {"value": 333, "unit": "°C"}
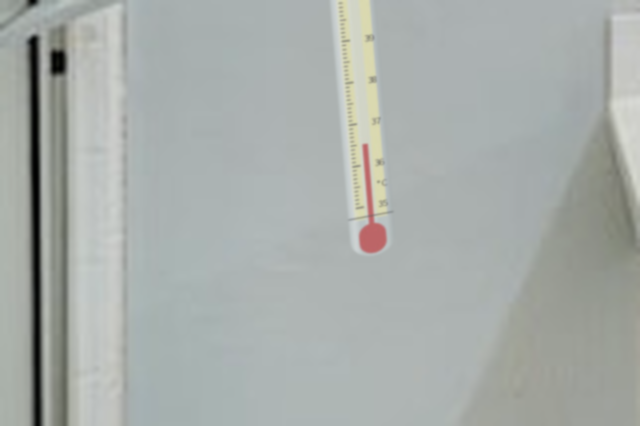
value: {"value": 36.5, "unit": "°C"}
